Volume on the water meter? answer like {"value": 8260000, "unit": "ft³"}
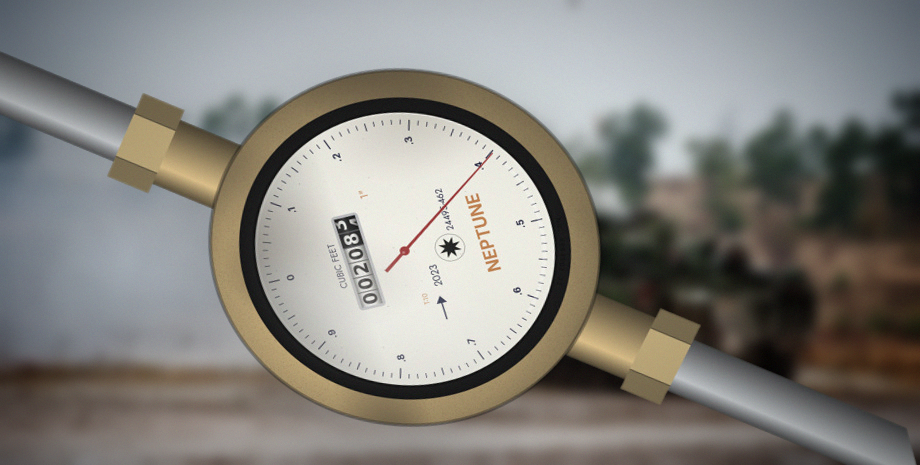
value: {"value": 2083.40, "unit": "ft³"}
